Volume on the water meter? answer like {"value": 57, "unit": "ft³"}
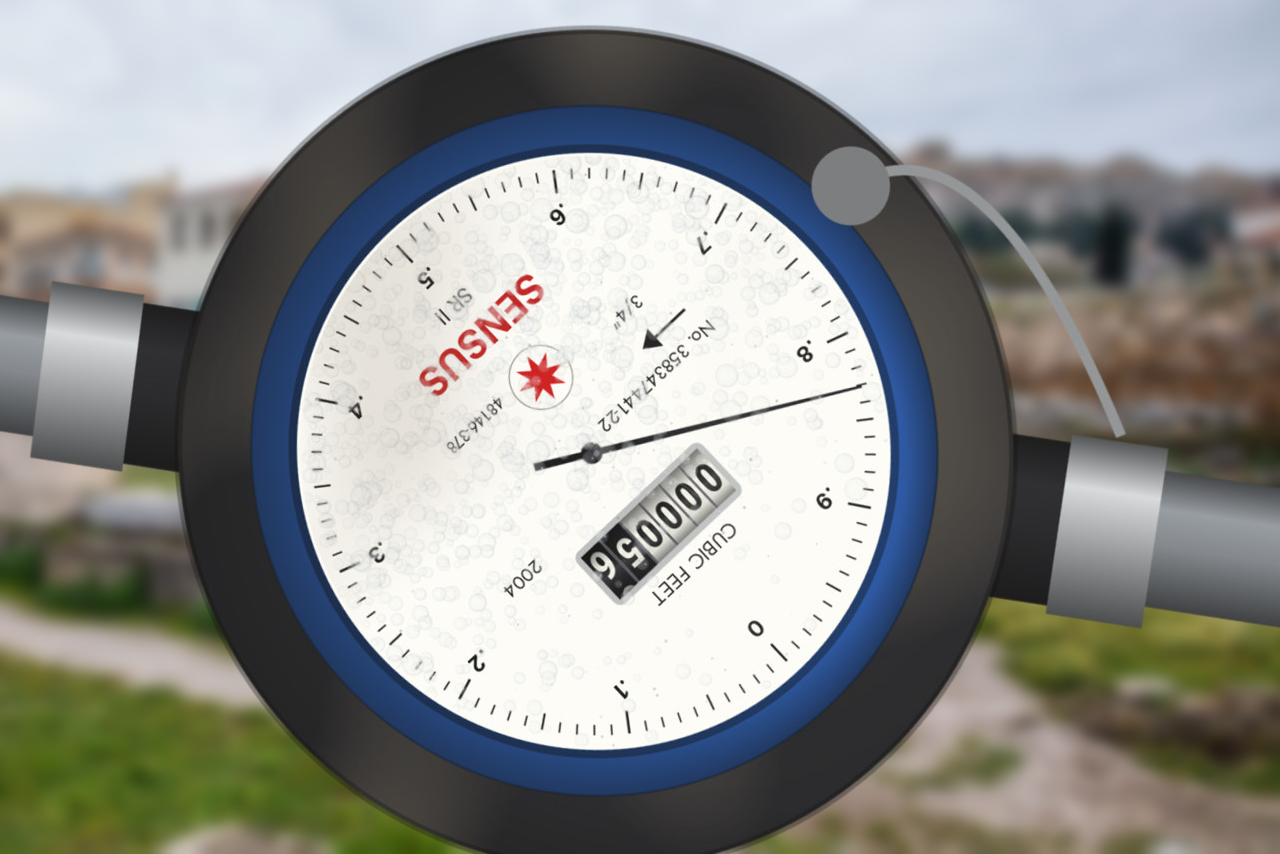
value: {"value": 55.83, "unit": "ft³"}
